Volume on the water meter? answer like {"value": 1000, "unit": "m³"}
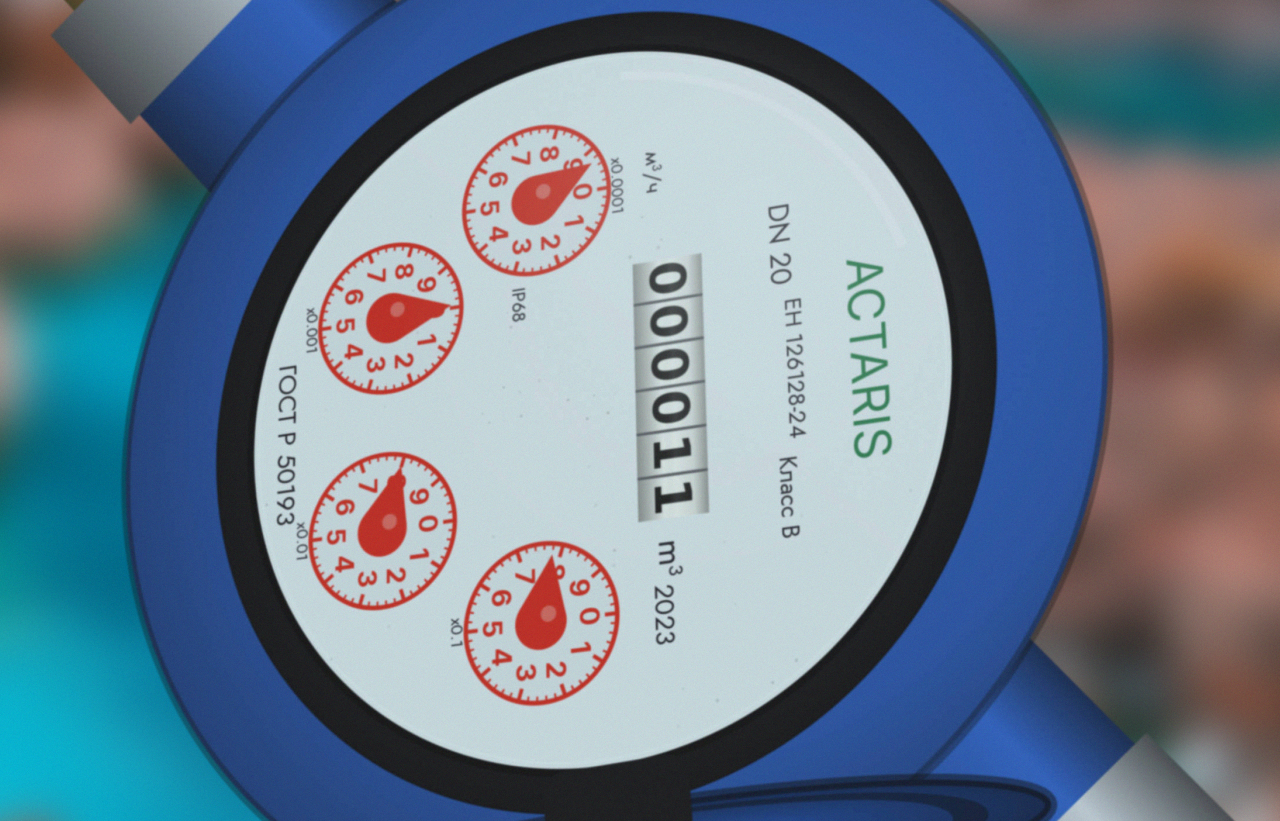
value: {"value": 11.7799, "unit": "m³"}
